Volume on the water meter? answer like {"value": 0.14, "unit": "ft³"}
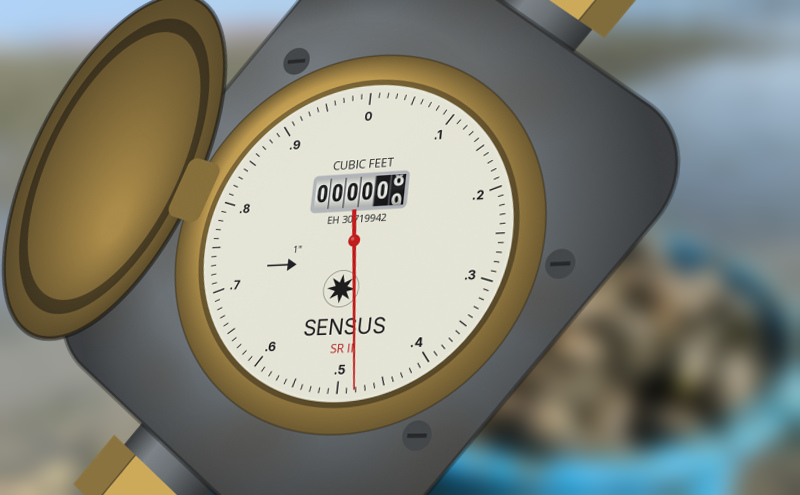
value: {"value": 8.48, "unit": "ft³"}
